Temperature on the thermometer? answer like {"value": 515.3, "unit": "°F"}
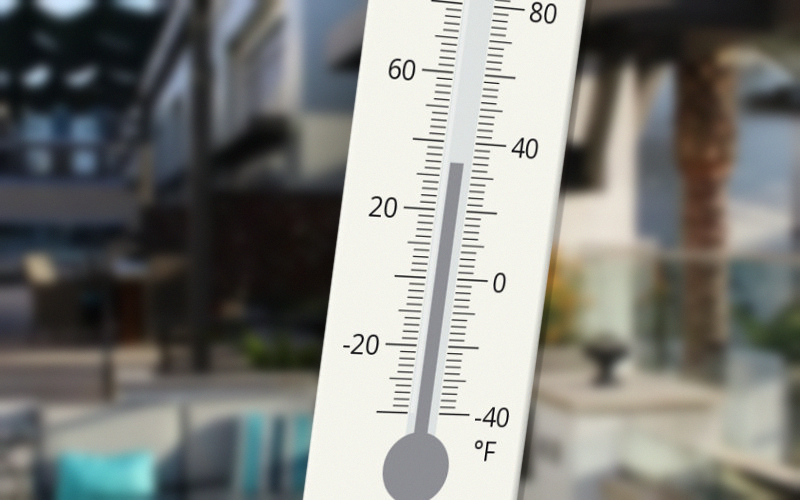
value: {"value": 34, "unit": "°F"}
